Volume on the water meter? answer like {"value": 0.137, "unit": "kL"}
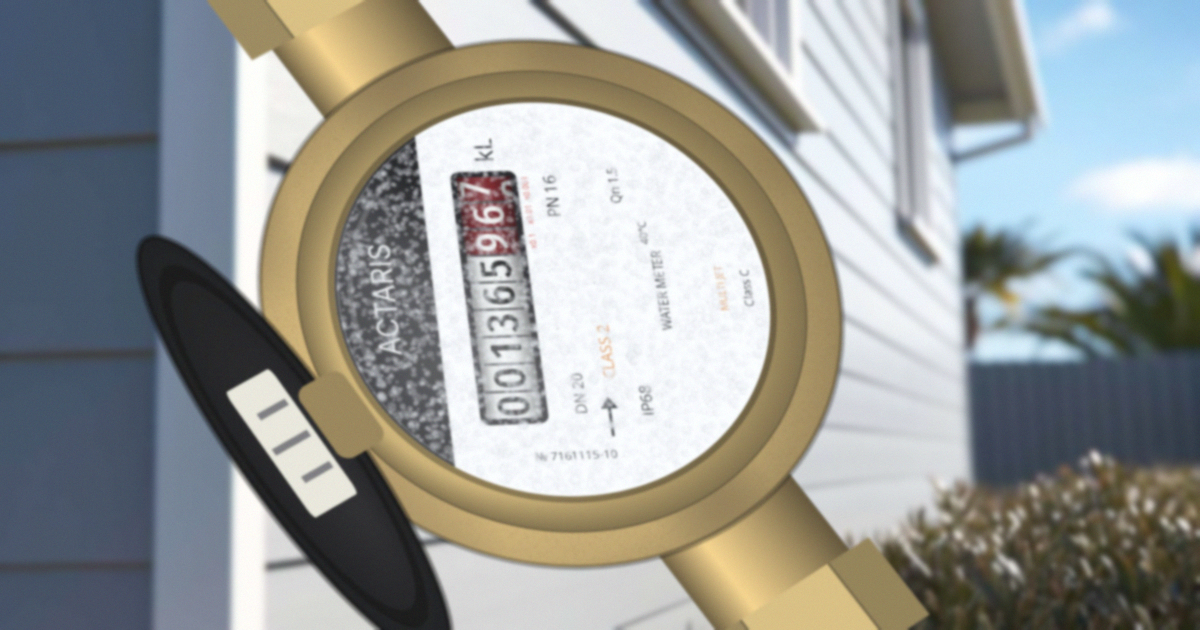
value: {"value": 1365.967, "unit": "kL"}
